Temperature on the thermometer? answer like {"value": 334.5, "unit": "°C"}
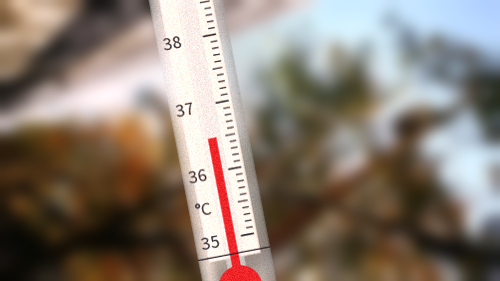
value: {"value": 36.5, "unit": "°C"}
